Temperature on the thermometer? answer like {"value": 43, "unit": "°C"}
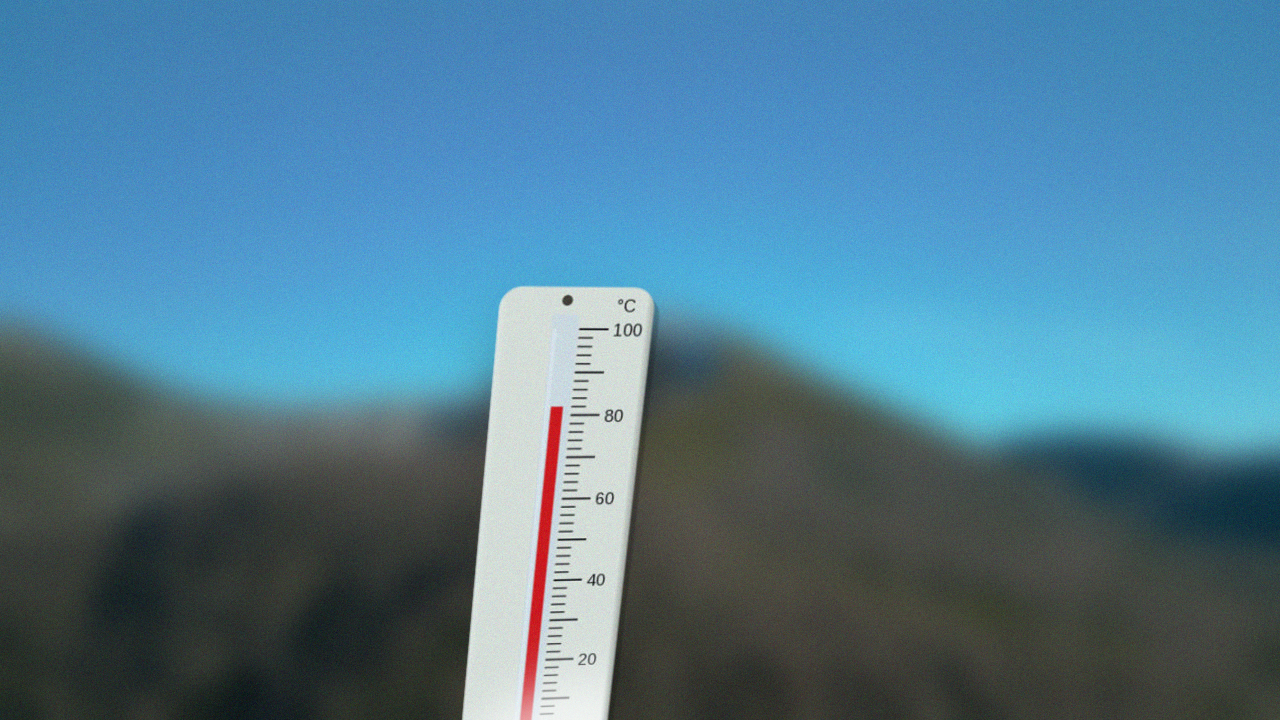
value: {"value": 82, "unit": "°C"}
